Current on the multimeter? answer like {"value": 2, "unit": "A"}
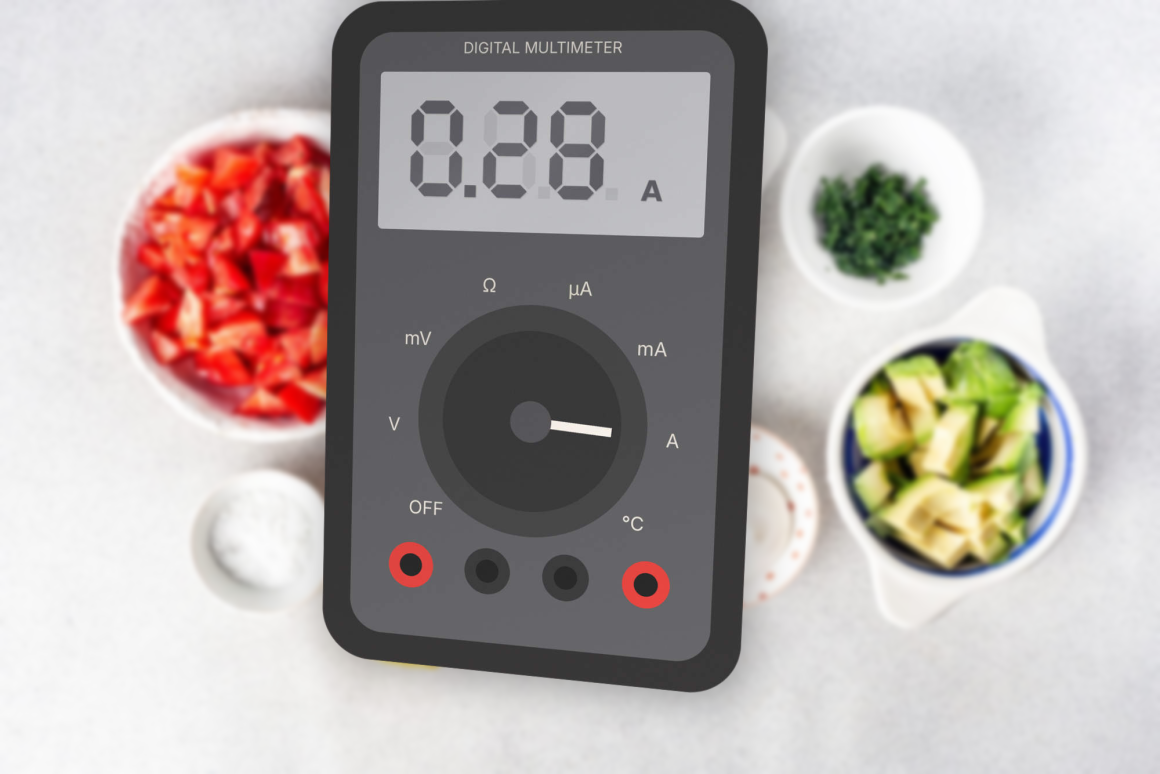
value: {"value": 0.28, "unit": "A"}
